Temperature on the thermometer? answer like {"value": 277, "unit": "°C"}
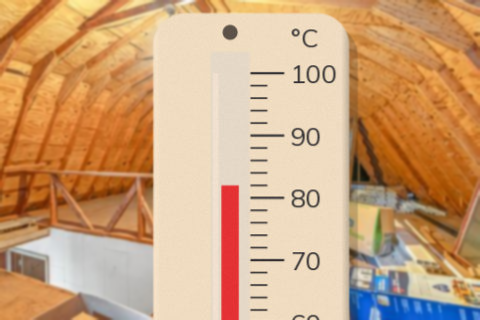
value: {"value": 82, "unit": "°C"}
